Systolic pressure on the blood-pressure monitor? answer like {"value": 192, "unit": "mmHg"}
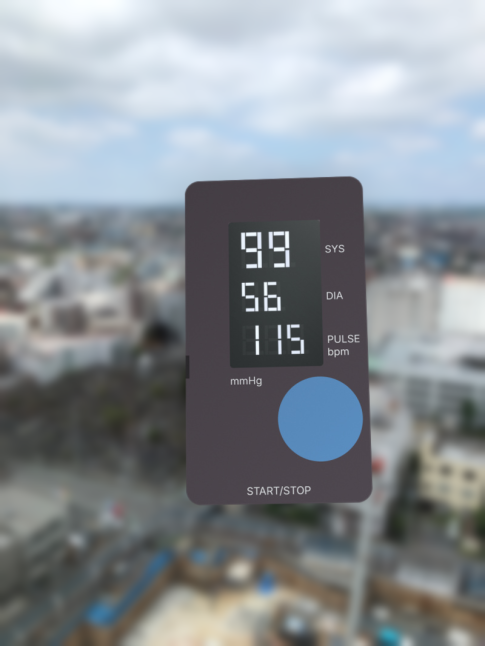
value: {"value": 99, "unit": "mmHg"}
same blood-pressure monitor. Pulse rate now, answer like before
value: {"value": 115, "unit": "bpm"}
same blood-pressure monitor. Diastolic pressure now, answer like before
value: {"value": 56, "unit": "mmHg"}
